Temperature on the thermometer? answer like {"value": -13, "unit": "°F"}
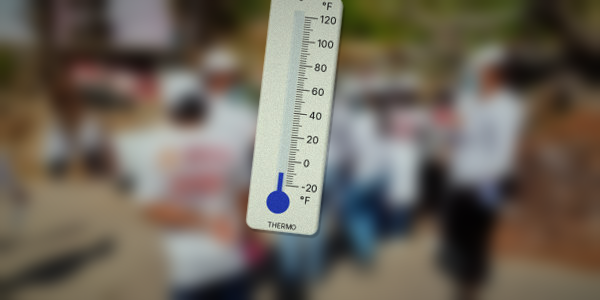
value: {"value": -10, "unit": "°F"}
